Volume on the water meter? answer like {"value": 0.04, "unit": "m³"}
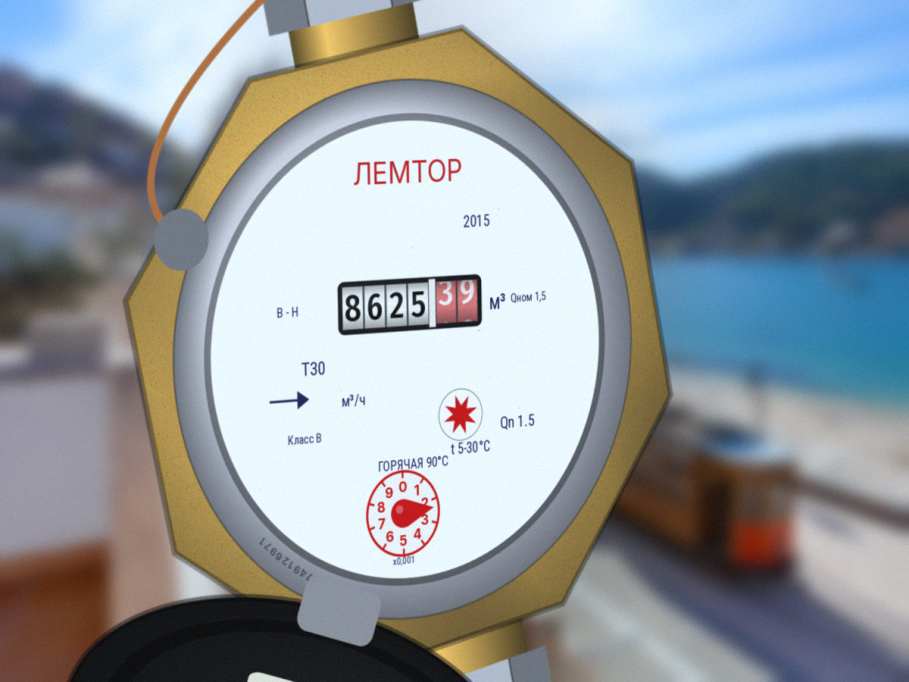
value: {"value": 8625.392, "unit": "m³"}
